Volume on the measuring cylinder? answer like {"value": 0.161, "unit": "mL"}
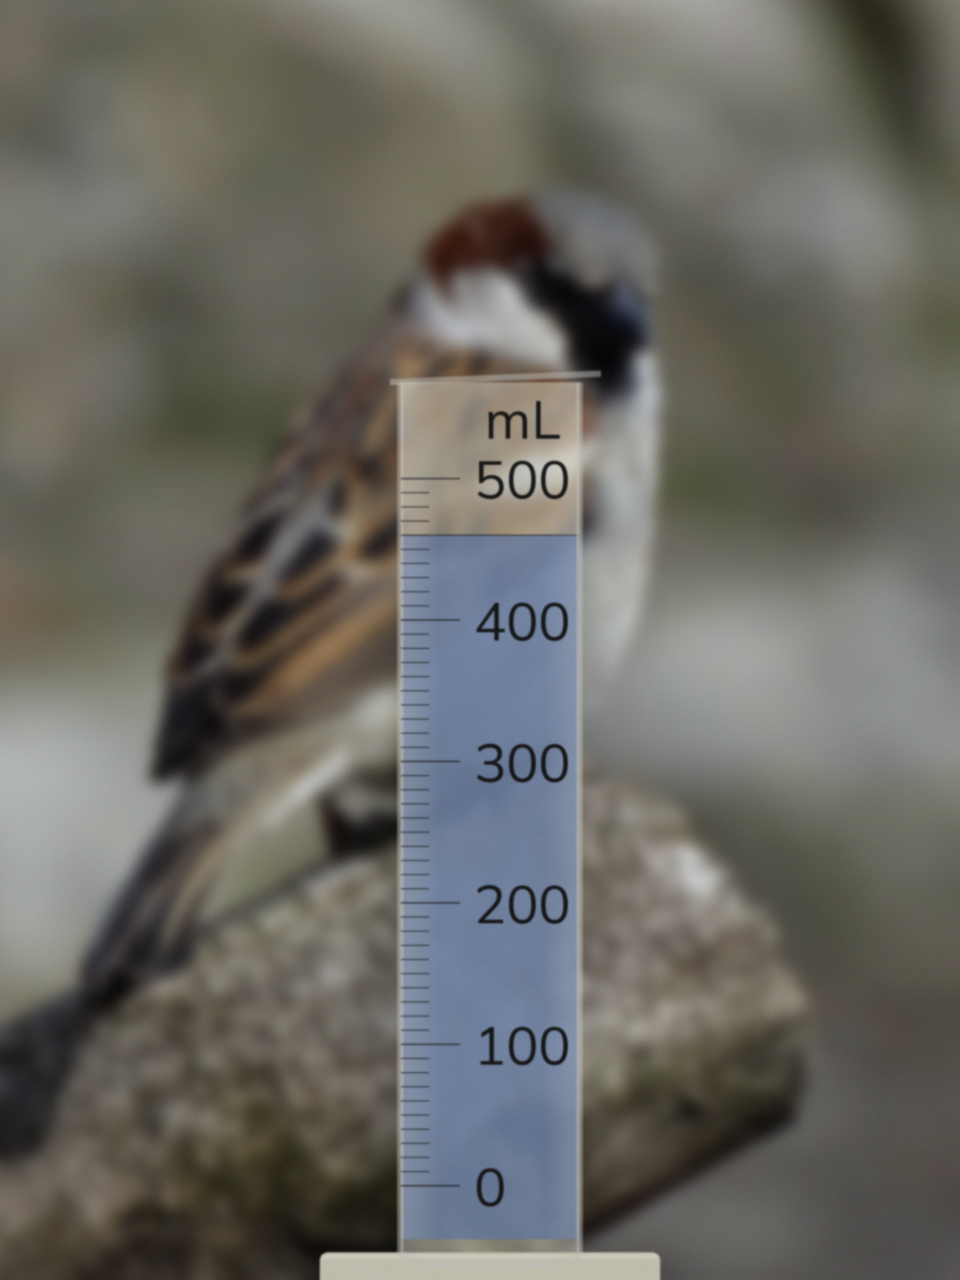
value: {"value": 460, "unit": "mL"}
